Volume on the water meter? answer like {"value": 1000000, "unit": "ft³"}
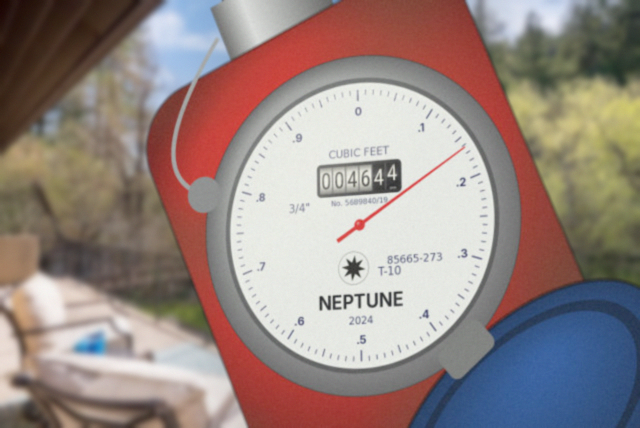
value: {"value": 4644.16, "unit": "ft³"}
